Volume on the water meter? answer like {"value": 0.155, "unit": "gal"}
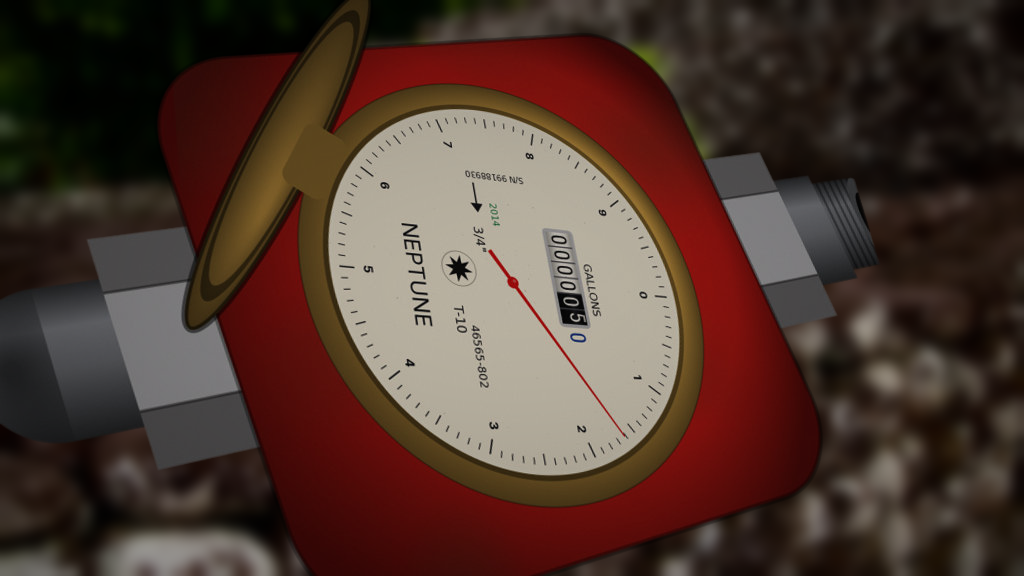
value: {"value": 51.6, "unit": "gal"}
